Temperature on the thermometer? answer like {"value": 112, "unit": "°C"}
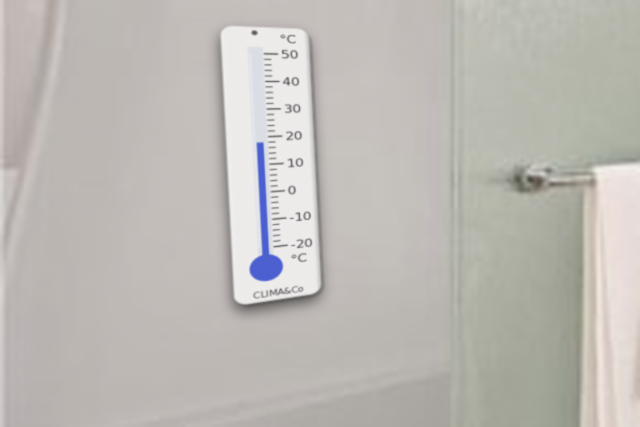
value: {"value": 18, "unit": "°C"}
